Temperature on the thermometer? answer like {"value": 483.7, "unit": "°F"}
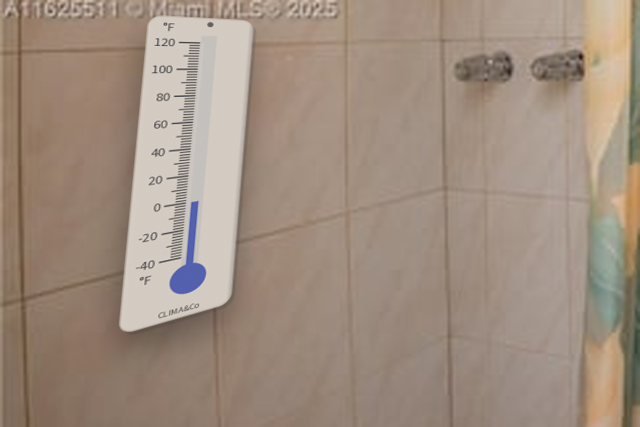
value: {"value": 0, "unit": "°F"}
